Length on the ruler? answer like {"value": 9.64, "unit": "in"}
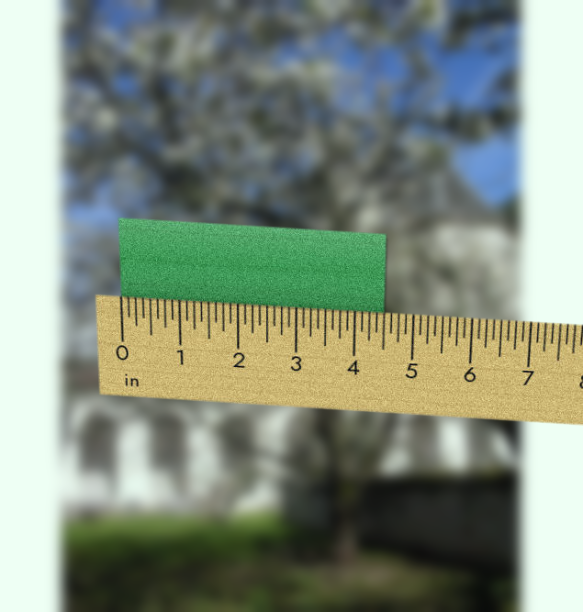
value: {"value": 4.5, "unit": "in"}
